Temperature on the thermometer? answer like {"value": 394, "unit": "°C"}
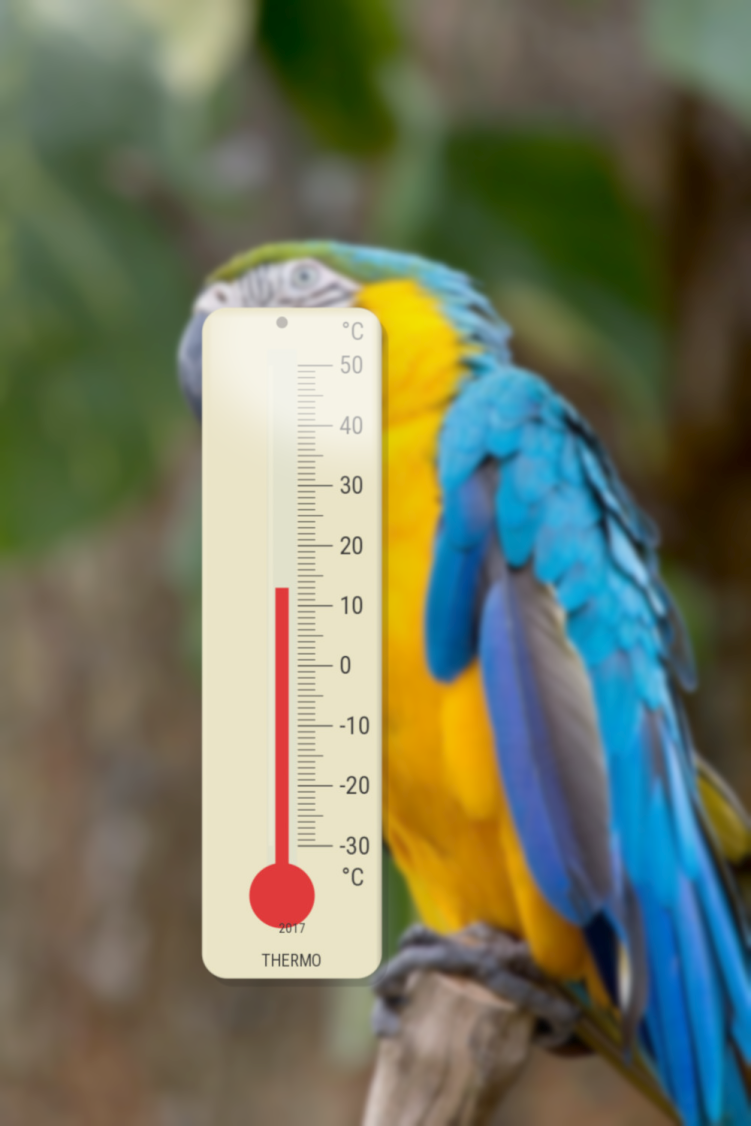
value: {"value": 13, "unit": "°C"}
